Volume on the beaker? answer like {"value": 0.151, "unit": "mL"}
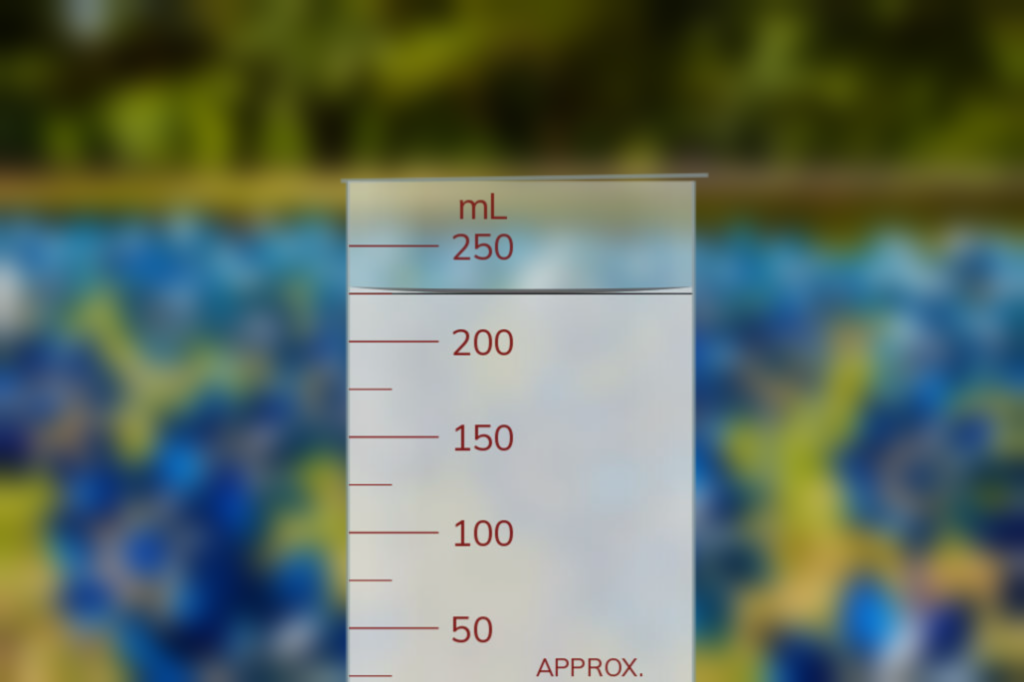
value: {"value": 225, "unit": "mL"}
